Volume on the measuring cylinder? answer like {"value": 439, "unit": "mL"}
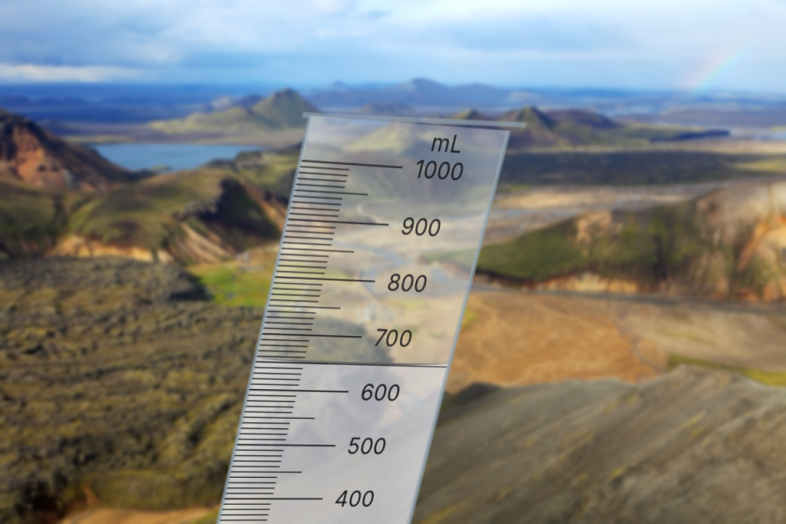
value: {"value": 650, "unit": "mL"}
